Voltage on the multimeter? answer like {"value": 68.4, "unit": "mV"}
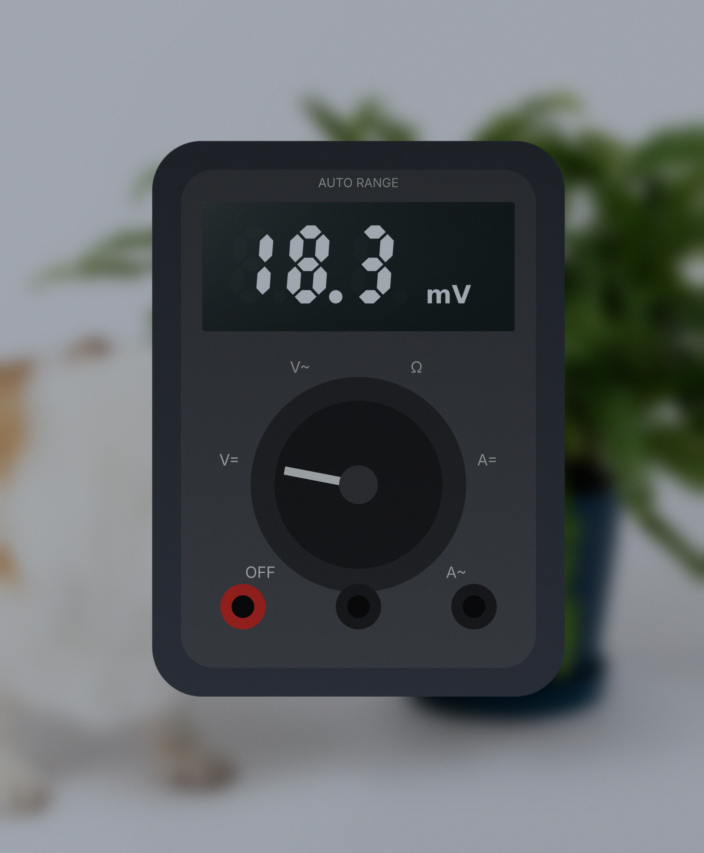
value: {"value": 18.3, "unit": "mV"}
